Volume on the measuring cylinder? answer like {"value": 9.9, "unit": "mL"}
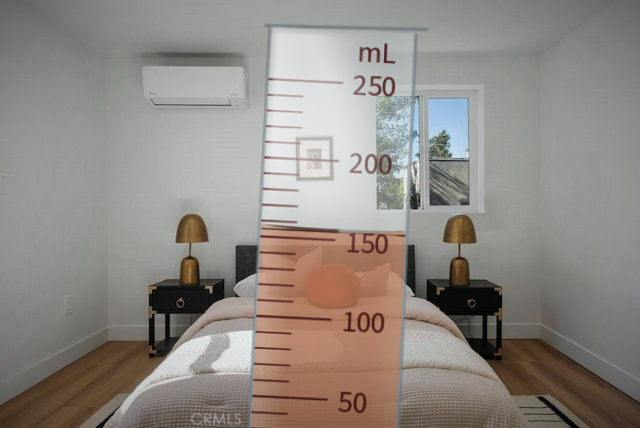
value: {"value": 155, "unit": "mL"}
